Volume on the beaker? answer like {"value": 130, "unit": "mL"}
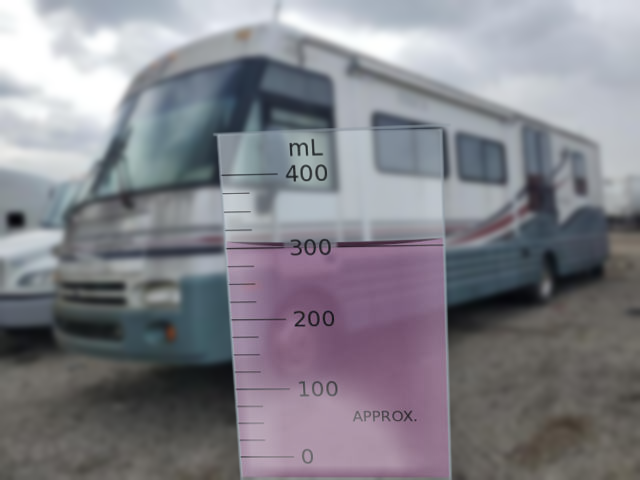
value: {"value": 300, "unit": "mL"}
